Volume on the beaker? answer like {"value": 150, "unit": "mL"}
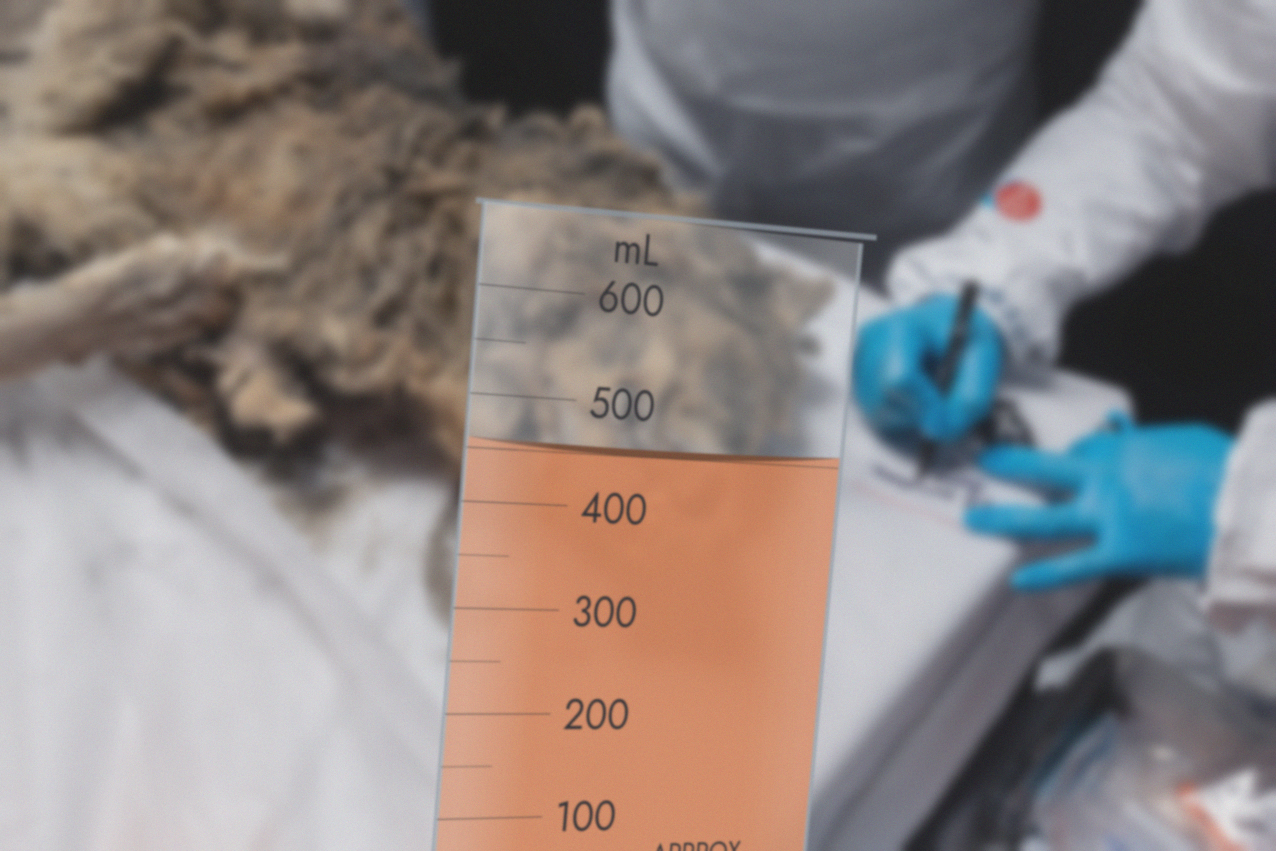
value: {"value": 450, "unit": "mL"}
